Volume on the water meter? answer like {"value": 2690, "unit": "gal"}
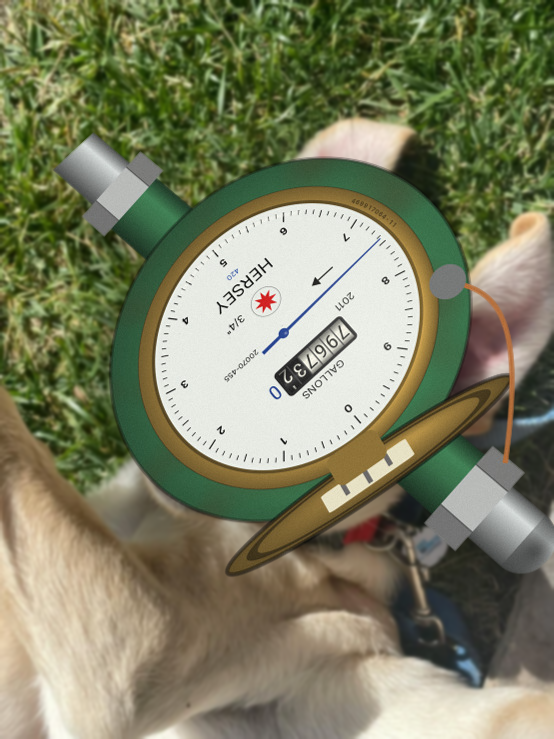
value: {"value": 7967317.4, "unit": "gal"}
